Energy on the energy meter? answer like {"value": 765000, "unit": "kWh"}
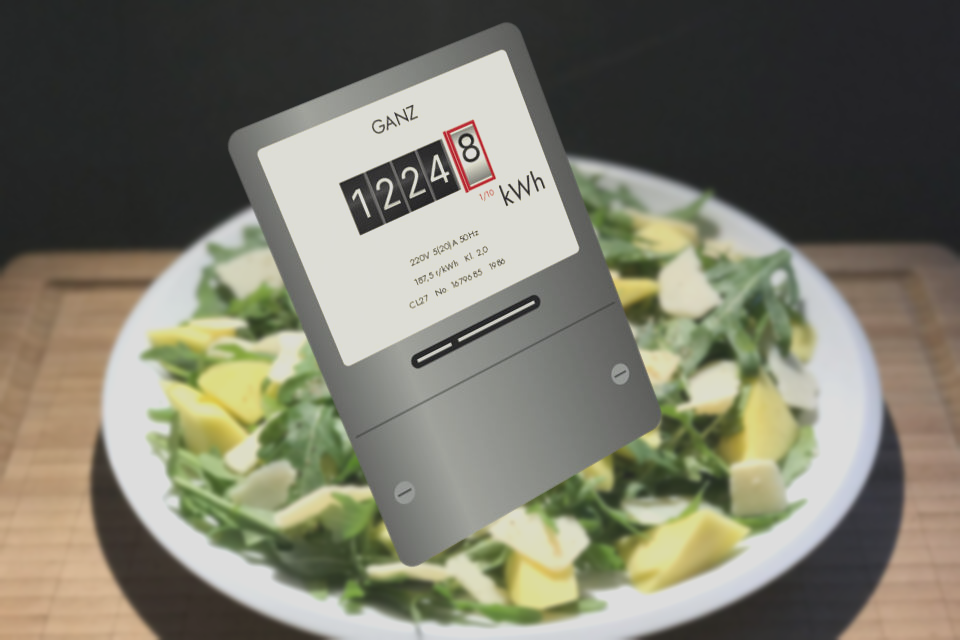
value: {"value": 1224.8, "unit": "kWh"}
